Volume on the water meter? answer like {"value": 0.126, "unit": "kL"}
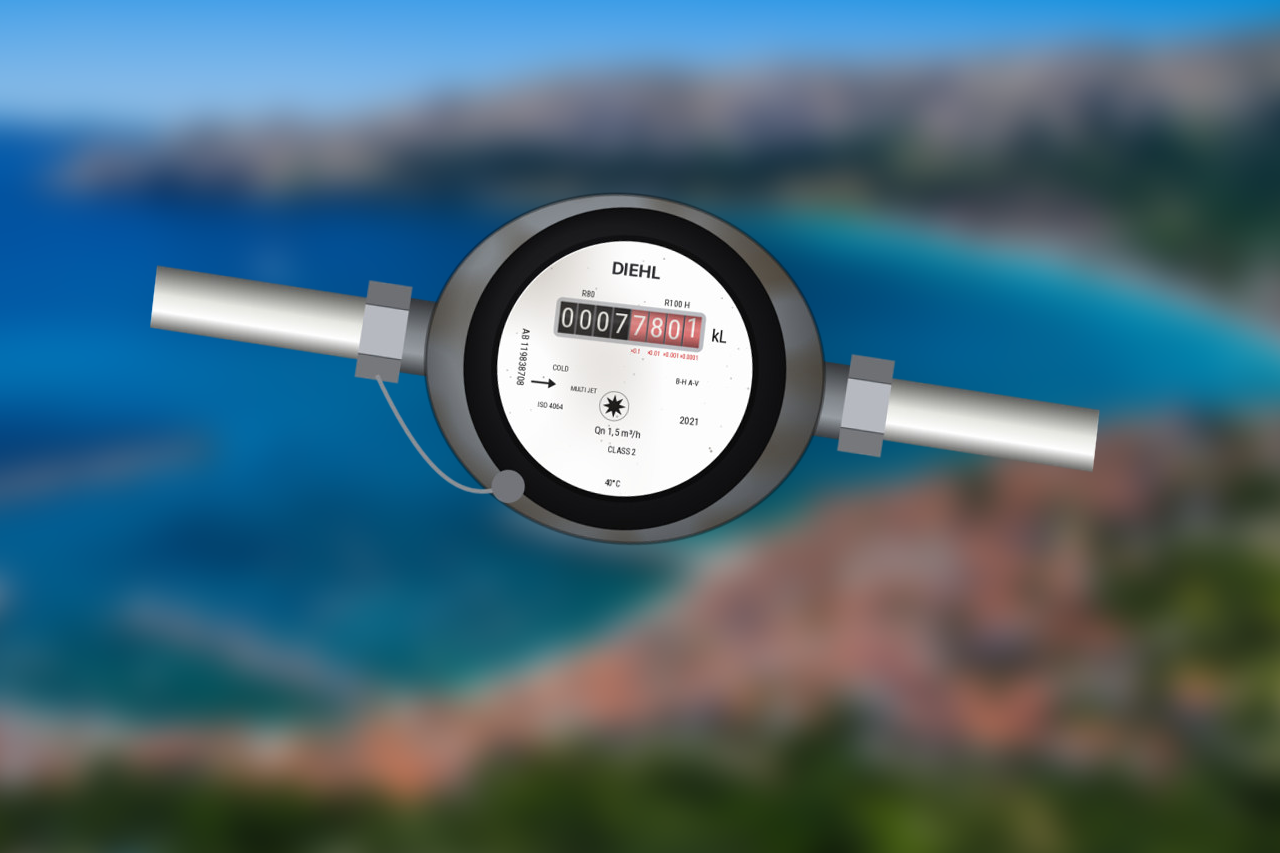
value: {"value": 7.7801, "unit": "kL"}
